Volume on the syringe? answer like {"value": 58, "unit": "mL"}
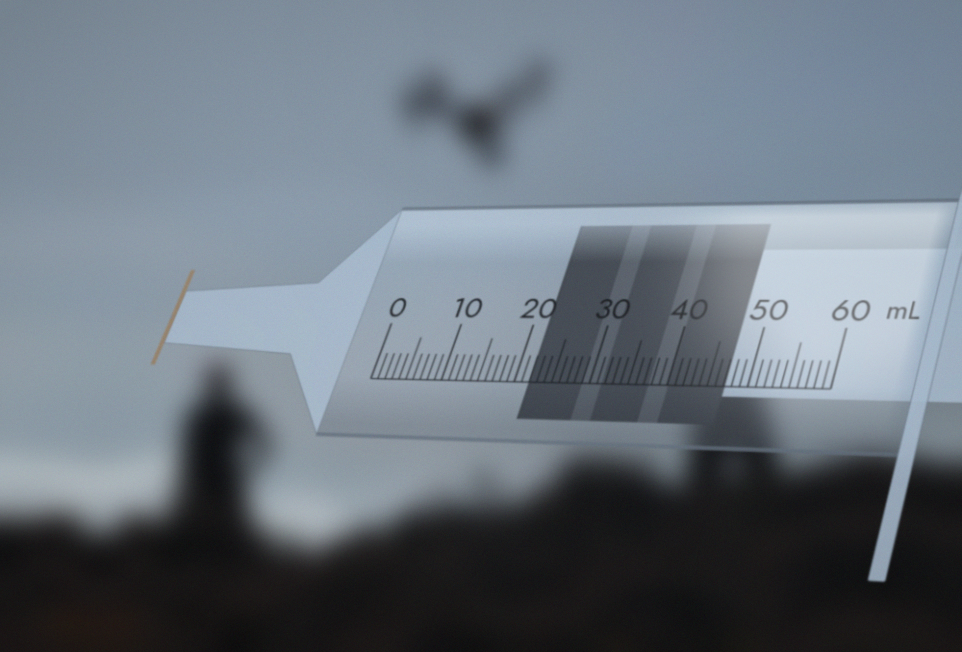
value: {"value": 22, "unit": "mL"}
